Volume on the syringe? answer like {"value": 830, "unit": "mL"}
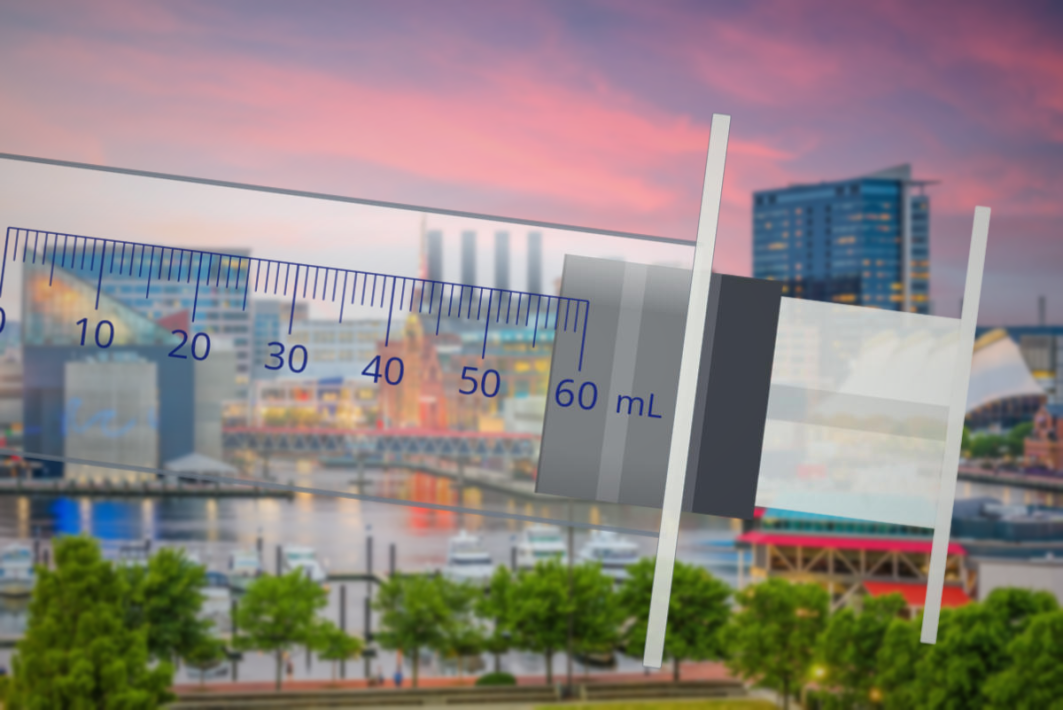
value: {"value": 57, "unit": "mL"}
